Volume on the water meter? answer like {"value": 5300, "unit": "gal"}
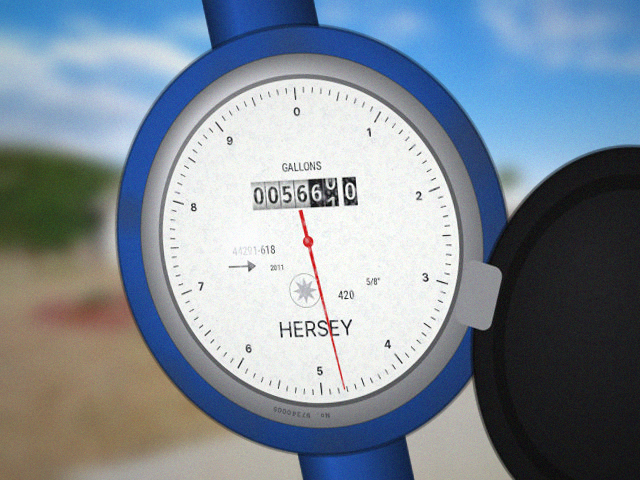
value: {"value": 56604.7, "unit": "gal"}
